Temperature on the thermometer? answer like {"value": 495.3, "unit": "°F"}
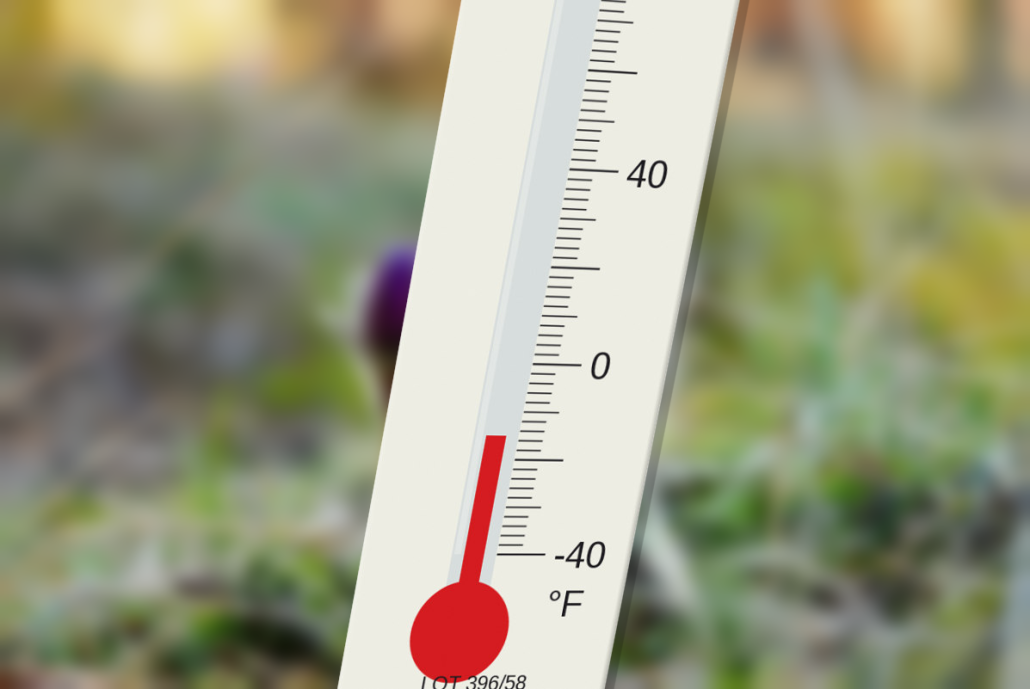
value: {"value": -15, "unit": "°F"}
